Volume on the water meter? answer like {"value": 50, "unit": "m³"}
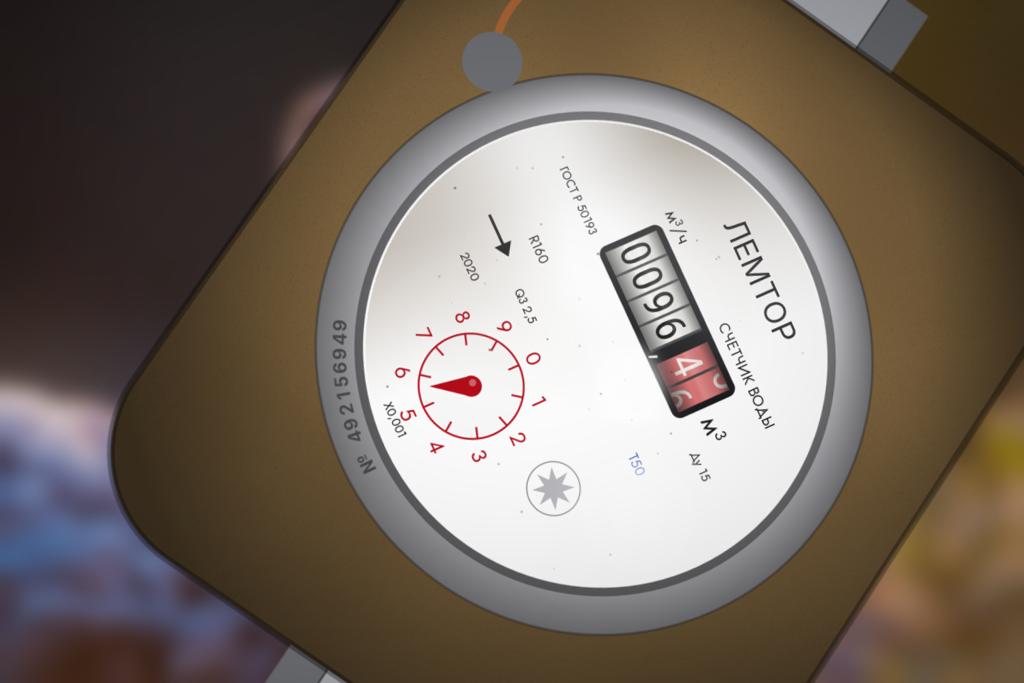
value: {"value": 96.455, "unit": "m³"}
